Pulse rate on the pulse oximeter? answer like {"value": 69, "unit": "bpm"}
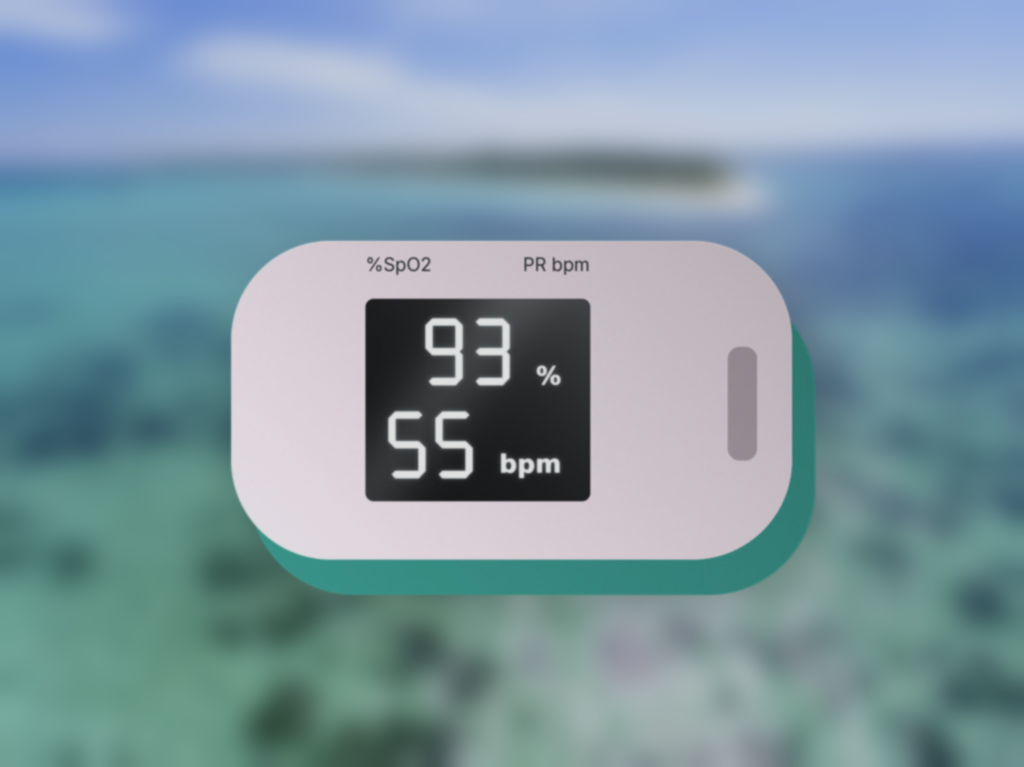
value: {"value": 55, "unit": "bpm"}
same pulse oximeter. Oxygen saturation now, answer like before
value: {"value": 93, "unit": "%"}
